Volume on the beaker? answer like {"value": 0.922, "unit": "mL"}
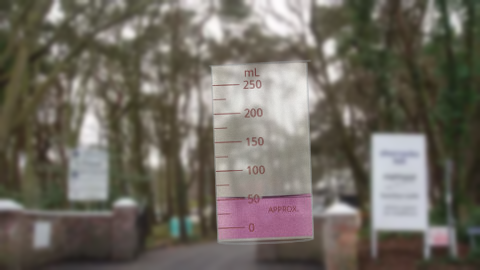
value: {"value": 50, "unit": "mL"}
